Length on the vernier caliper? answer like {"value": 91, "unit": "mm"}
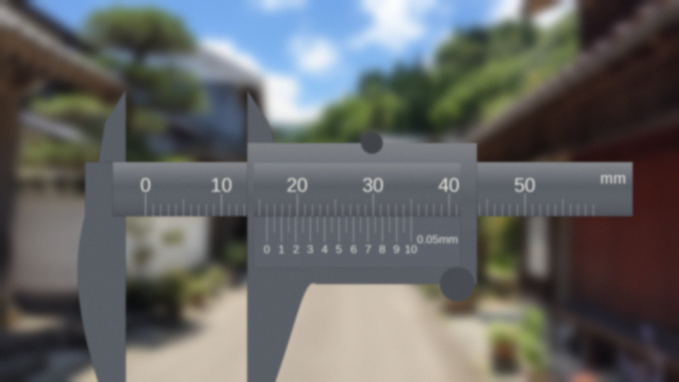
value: {"value": 16.0, "unit": "mm"}
